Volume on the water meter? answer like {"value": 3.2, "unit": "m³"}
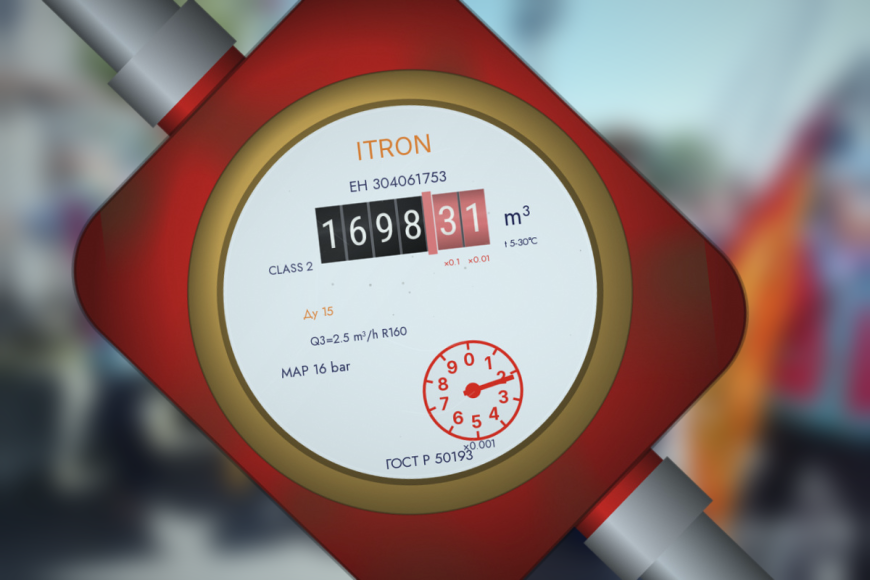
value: {"value": 1698.312, "unit": "m³"}
